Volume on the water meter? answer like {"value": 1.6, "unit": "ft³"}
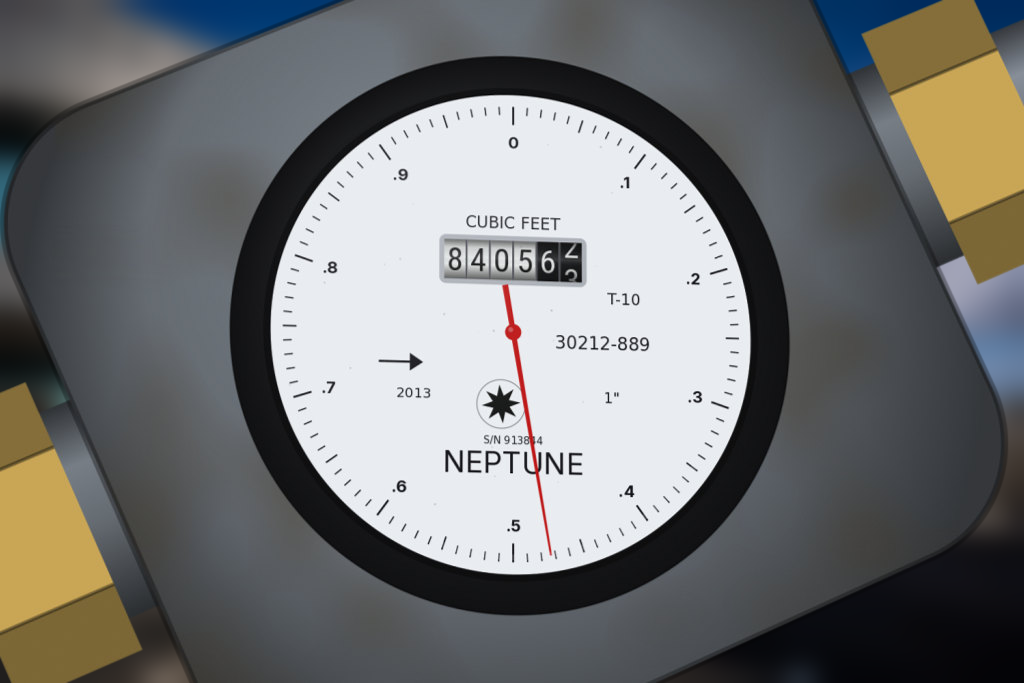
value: {"value": 840562.47, "unit": "ft³"}
